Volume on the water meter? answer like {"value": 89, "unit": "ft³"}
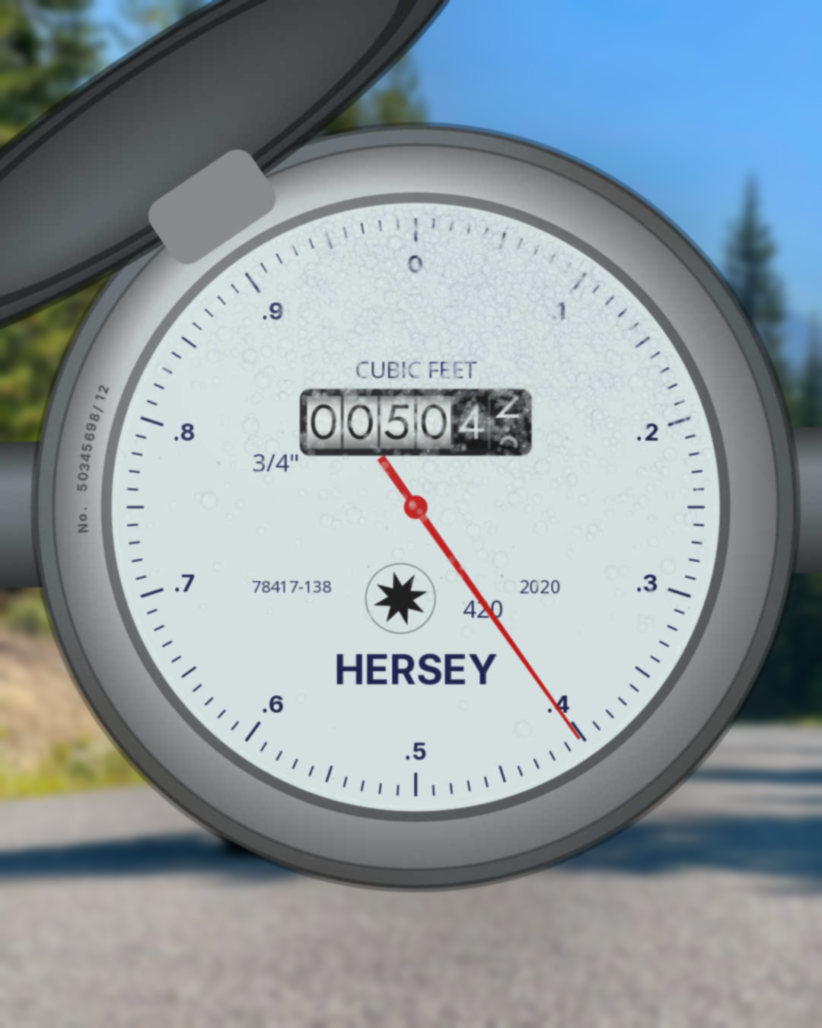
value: {"value": 5042.40, "unit": "ft³"}
